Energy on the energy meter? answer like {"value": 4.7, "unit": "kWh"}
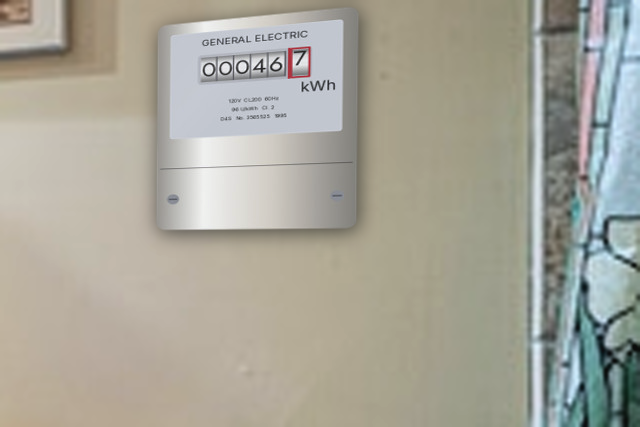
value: {"value": 46.7, "unit": "kWh"}
